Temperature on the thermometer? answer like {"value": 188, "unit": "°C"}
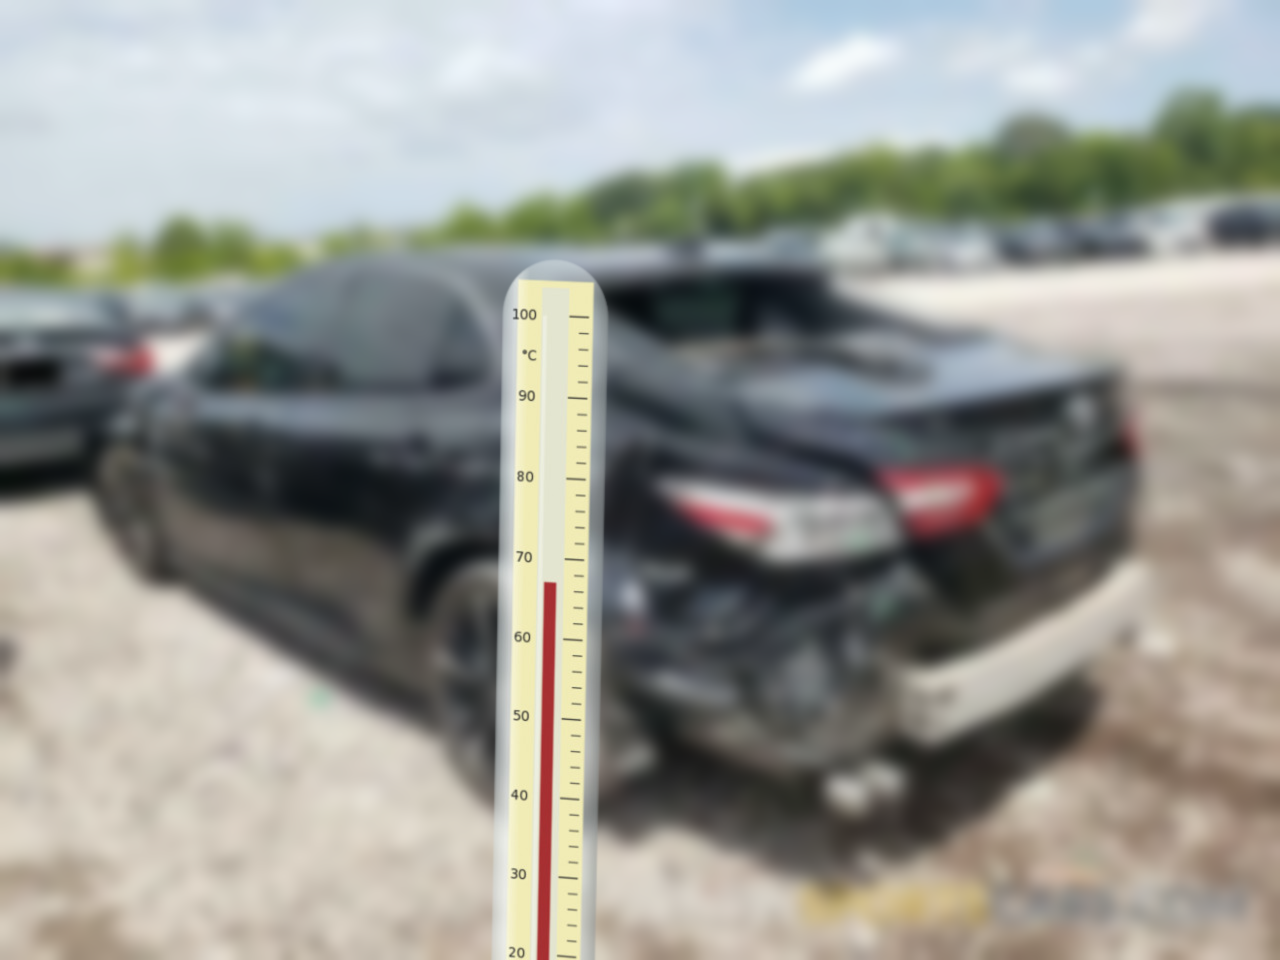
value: {"value": 67, "unit": "°C"}
